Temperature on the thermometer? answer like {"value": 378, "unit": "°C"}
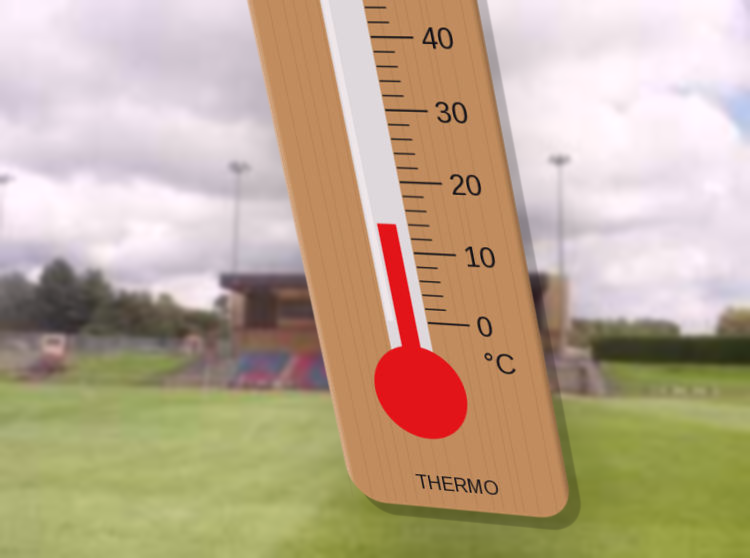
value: {"value": 14, "unit": "°C"}
